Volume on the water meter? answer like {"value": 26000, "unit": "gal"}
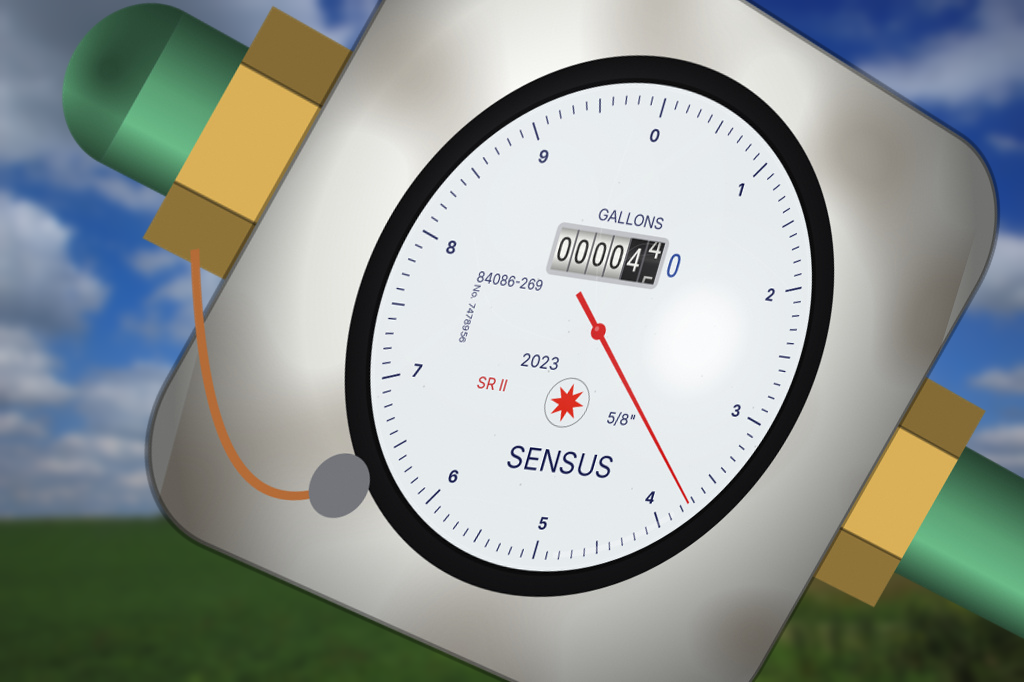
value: {"value": 443.7, "unit": "gal"}
